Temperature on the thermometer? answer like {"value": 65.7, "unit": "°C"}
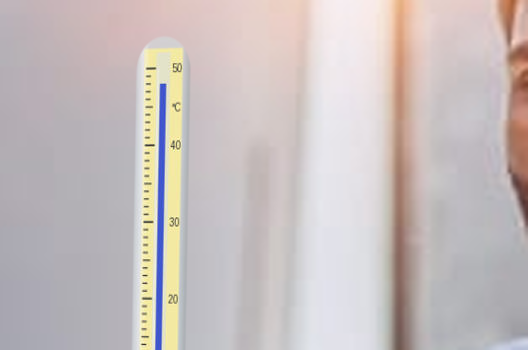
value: {"value": 48, "unit": "°C"}
